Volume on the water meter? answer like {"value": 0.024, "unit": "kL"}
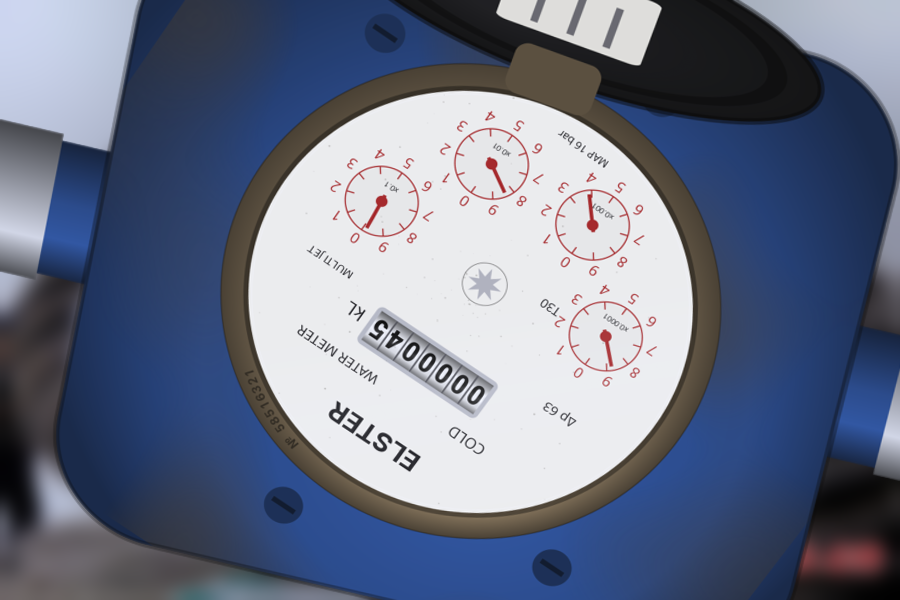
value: {"value": 44.9838, "unit": "kL"}
